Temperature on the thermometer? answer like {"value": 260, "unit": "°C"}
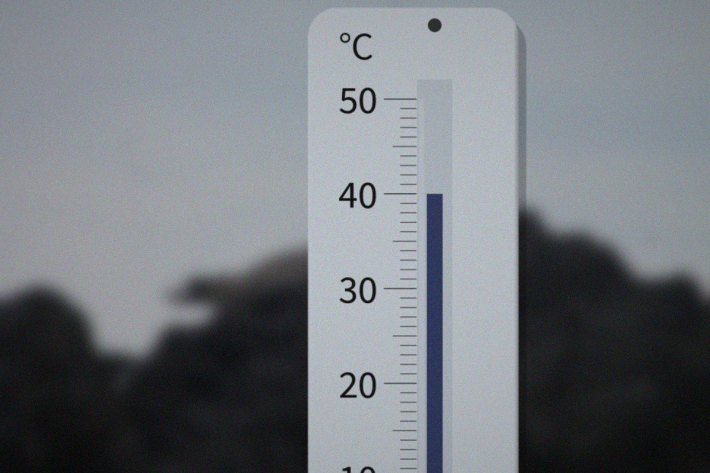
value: {"value": 40, "unit": "°C"}
